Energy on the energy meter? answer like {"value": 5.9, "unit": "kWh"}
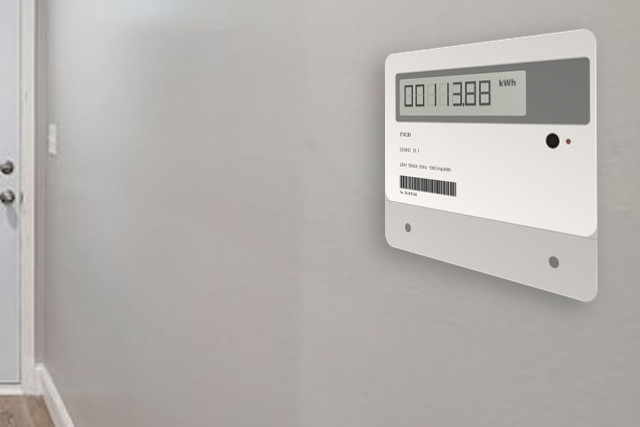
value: {"value": 113.88, "unit": "kWh"}
